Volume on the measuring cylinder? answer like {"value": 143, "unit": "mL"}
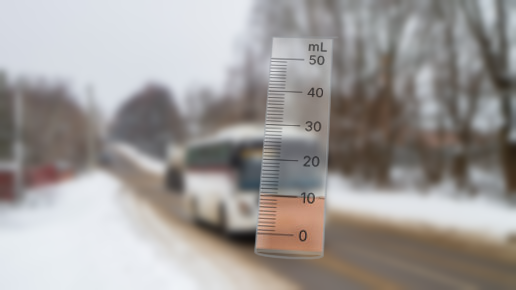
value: {"value": 10, "unit": "mL"}
